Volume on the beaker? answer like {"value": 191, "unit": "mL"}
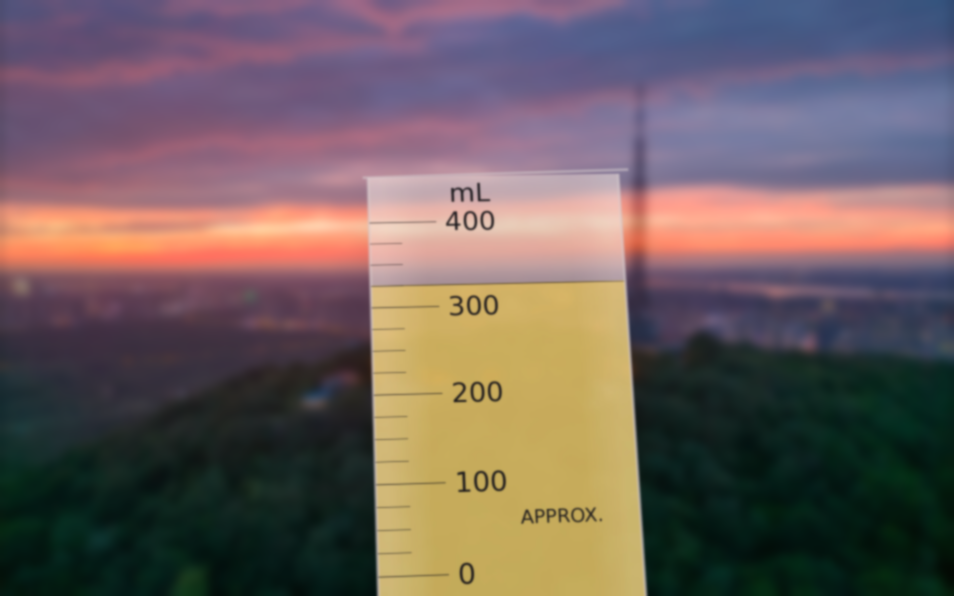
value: {"value": 325, "unit": "mL"}
